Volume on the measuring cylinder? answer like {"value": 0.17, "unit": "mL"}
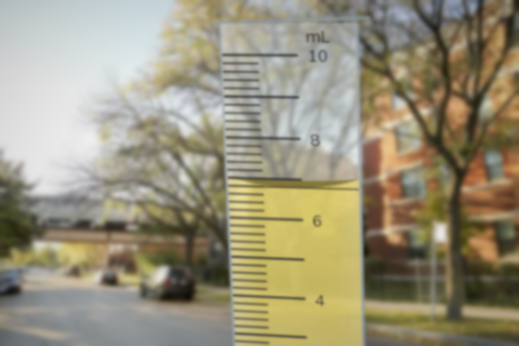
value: {"value": 6.8, "unit": "mL"}
